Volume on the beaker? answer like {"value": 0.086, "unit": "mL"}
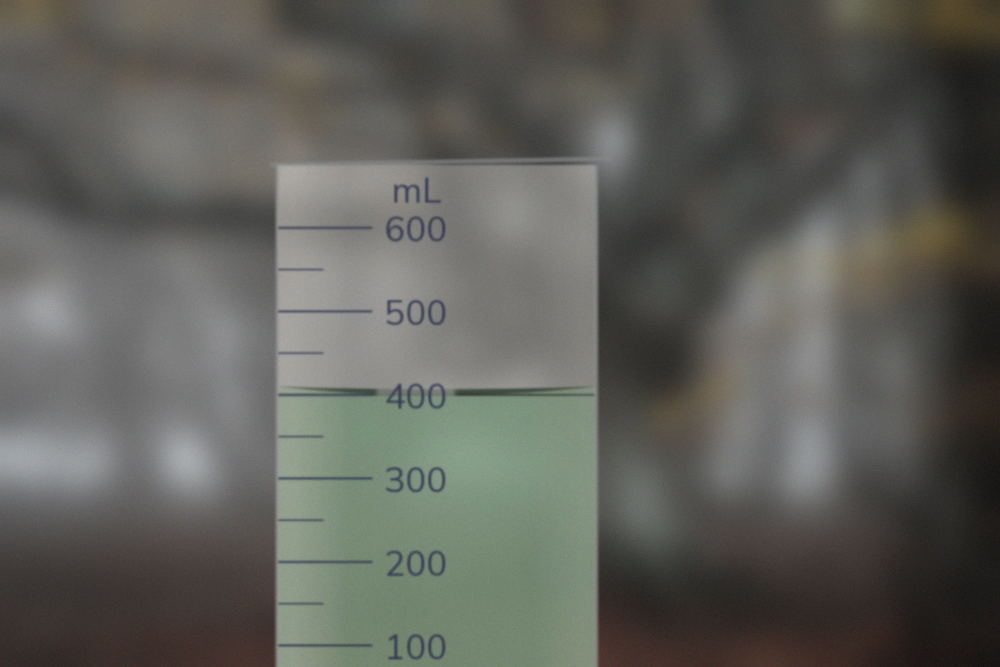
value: {"value": 400, "unit": "mL"}
